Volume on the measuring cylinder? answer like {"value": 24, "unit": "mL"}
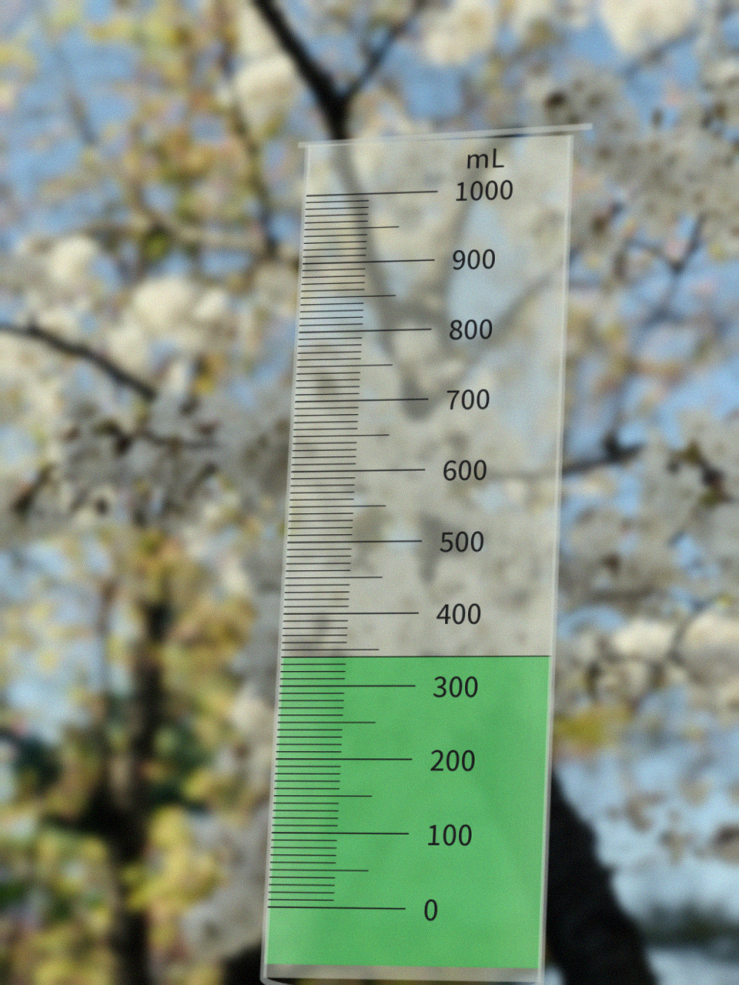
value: {"value": 340, "unit": "mL"}
